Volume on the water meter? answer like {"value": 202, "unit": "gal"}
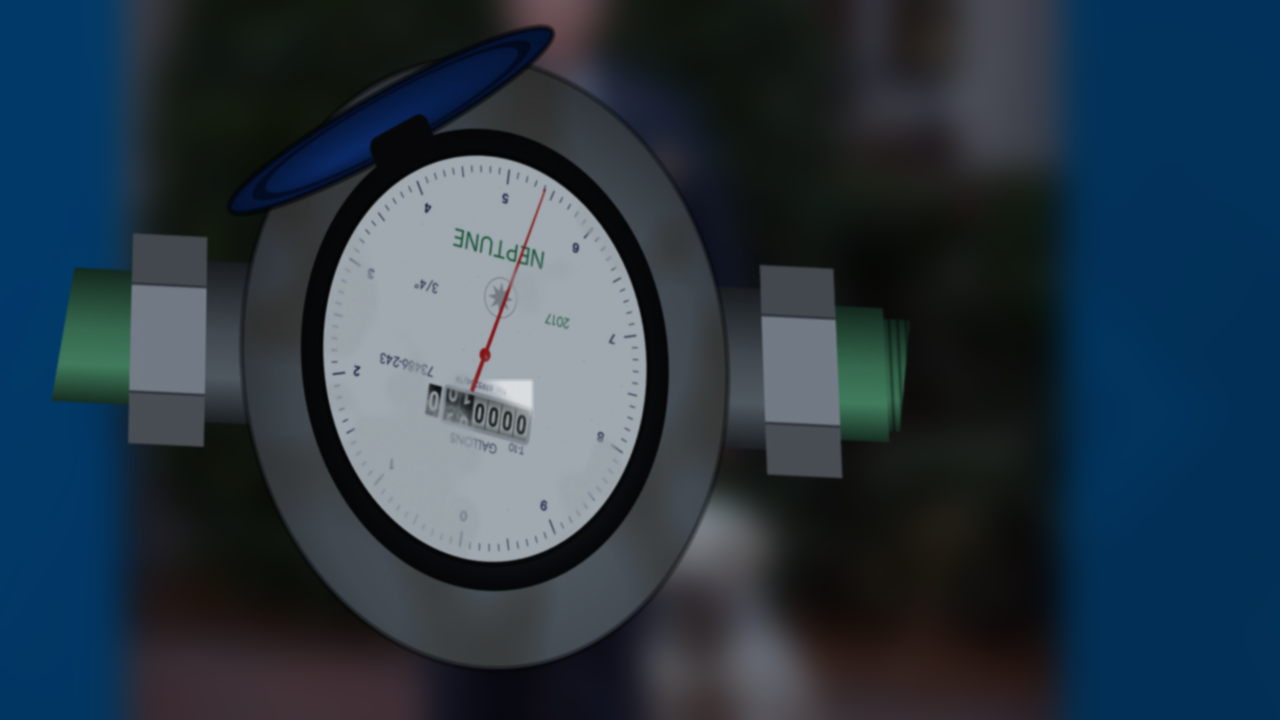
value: {"value": 95.4, "unit": "gal"}
